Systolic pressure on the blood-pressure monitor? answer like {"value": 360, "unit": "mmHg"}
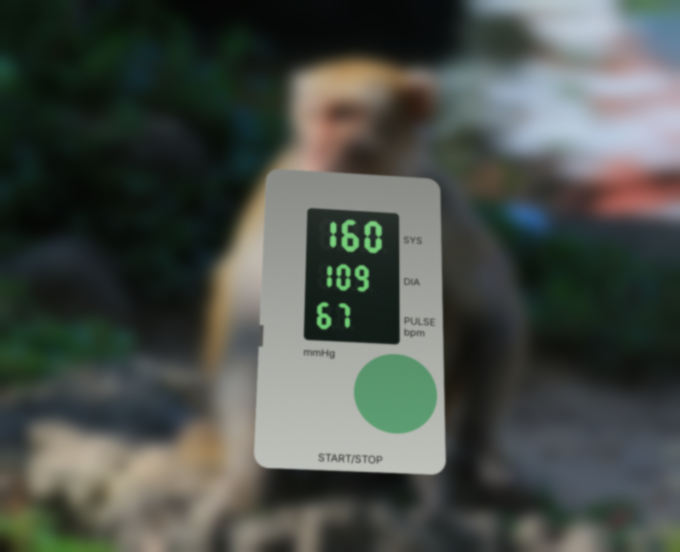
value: {"value": 160, "unit": "mmHg"}
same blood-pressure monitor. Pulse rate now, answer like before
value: {"value": 67, "unit": "bpm"}
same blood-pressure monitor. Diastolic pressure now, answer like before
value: {"value": 109, "unit": "mmHg"}
